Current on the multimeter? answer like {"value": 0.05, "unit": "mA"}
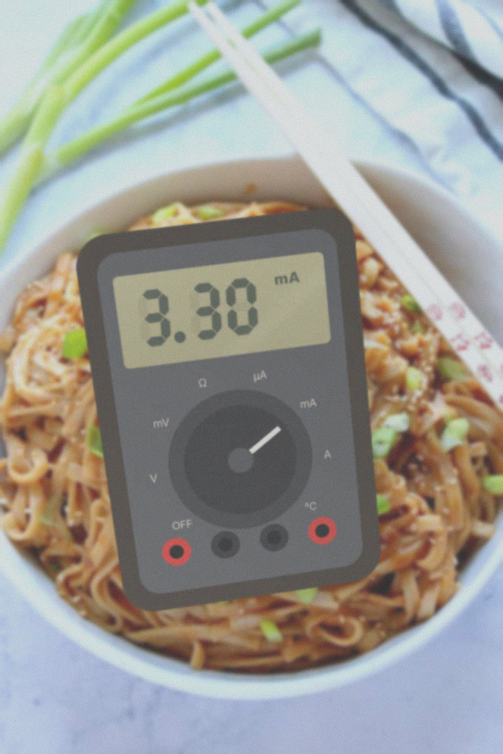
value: {"value": 3.30, "unit": "mA"}
